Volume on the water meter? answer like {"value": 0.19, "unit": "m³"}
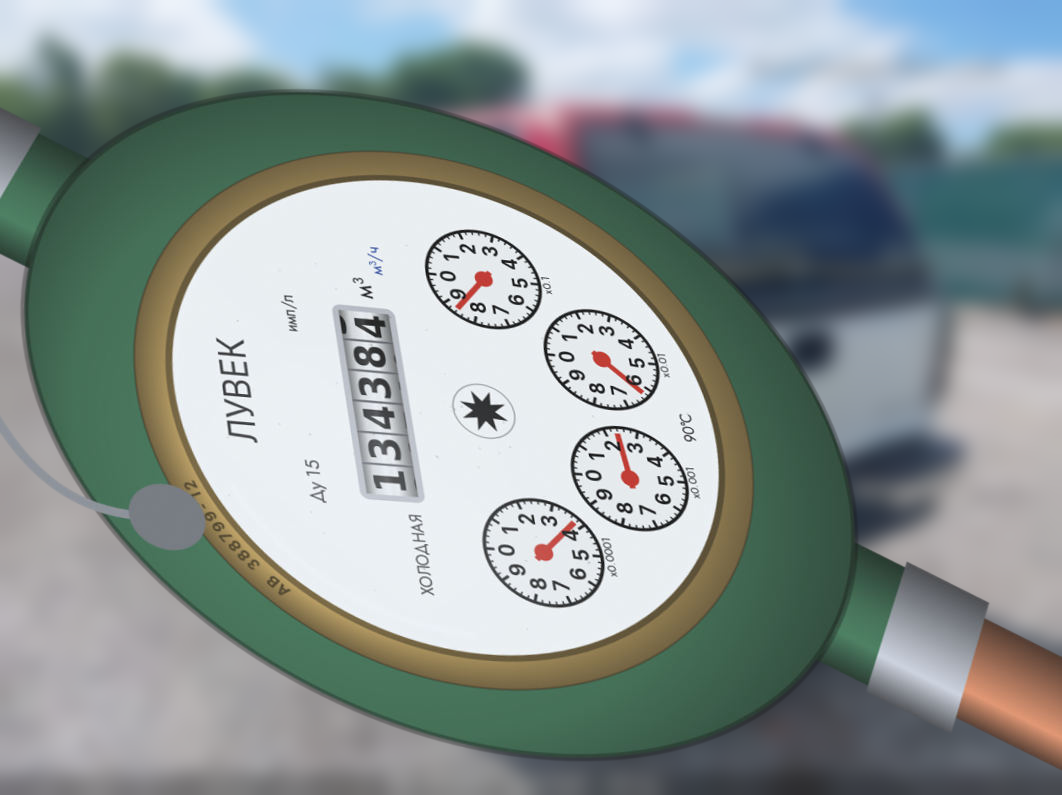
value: {"value": 134383.8623, "unit": "m³"}
